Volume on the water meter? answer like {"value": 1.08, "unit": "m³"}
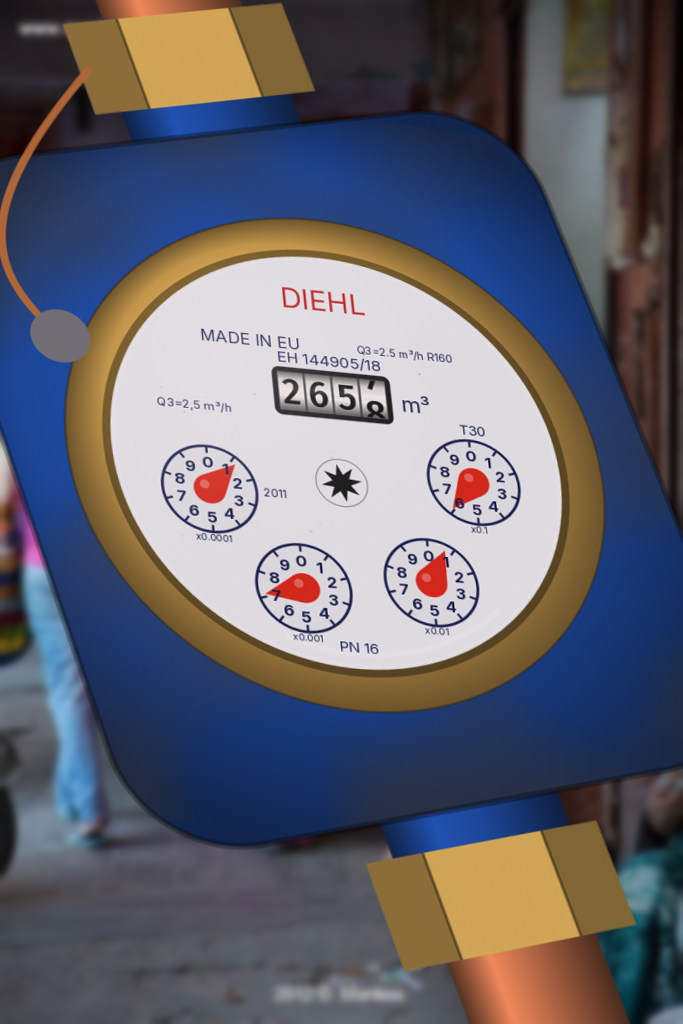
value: {"value": 2657.6071, "unit": "m³"}
